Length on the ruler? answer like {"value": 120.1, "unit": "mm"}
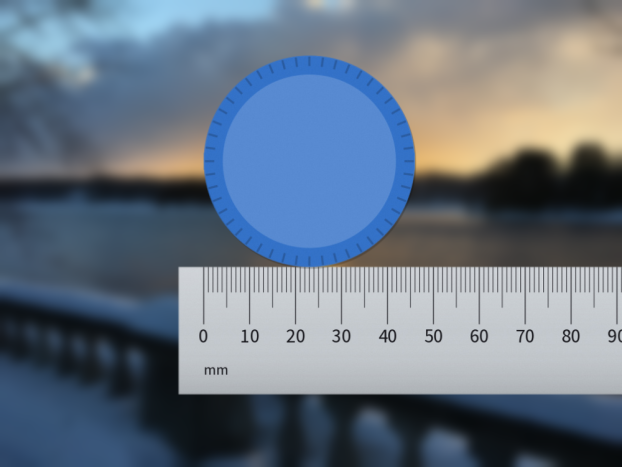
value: {"value": 46, "unit": "mm"}
